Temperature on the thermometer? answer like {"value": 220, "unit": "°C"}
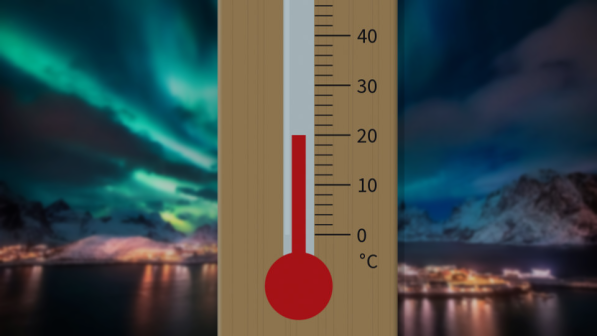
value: {"value": 20, "unit": "°C"}
